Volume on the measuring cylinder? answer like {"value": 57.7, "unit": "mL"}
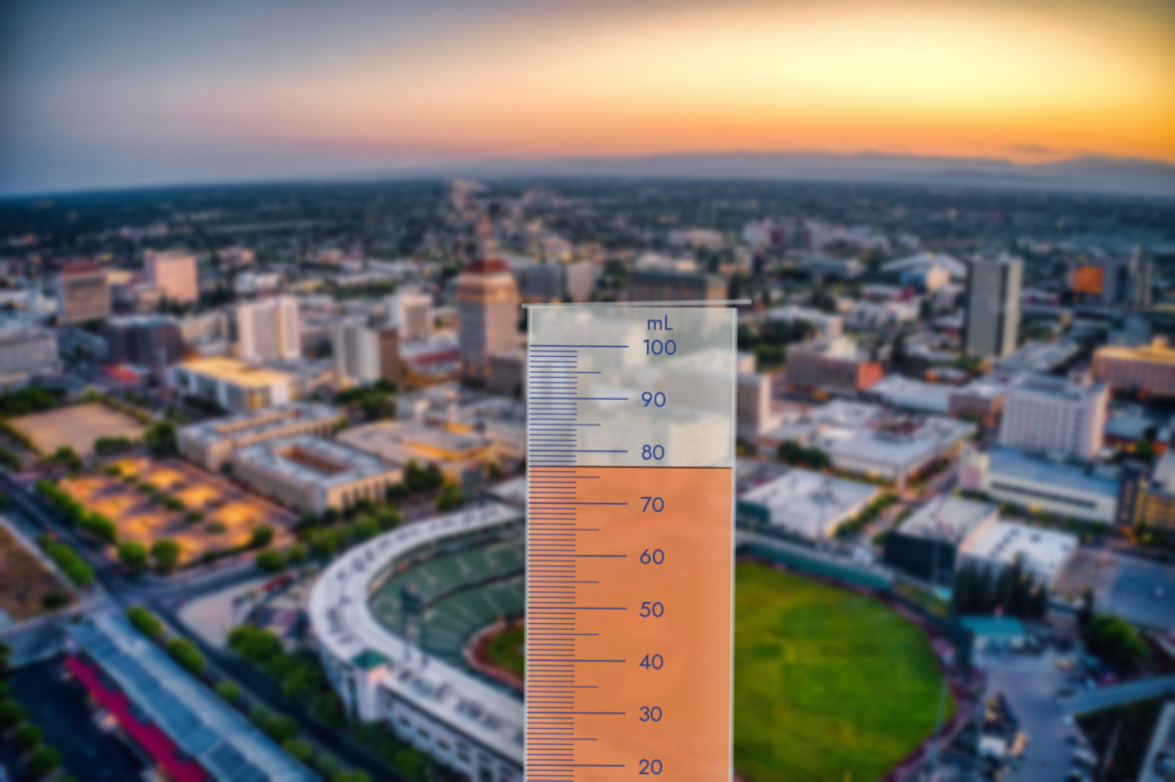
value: {"value": 77, "unit": "mL"}
